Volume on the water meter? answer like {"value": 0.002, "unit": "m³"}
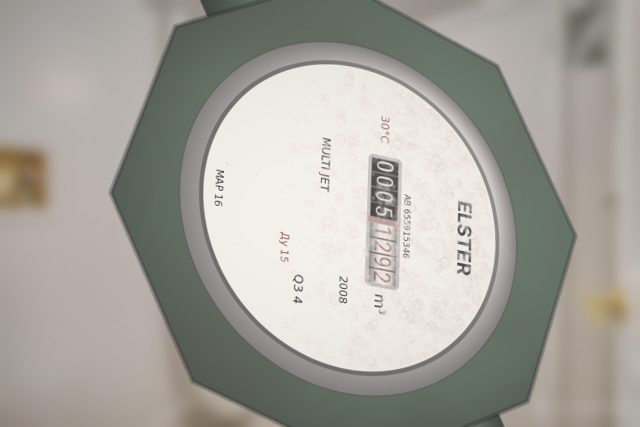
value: {"value": 5.1292, "unit": "m³"}
